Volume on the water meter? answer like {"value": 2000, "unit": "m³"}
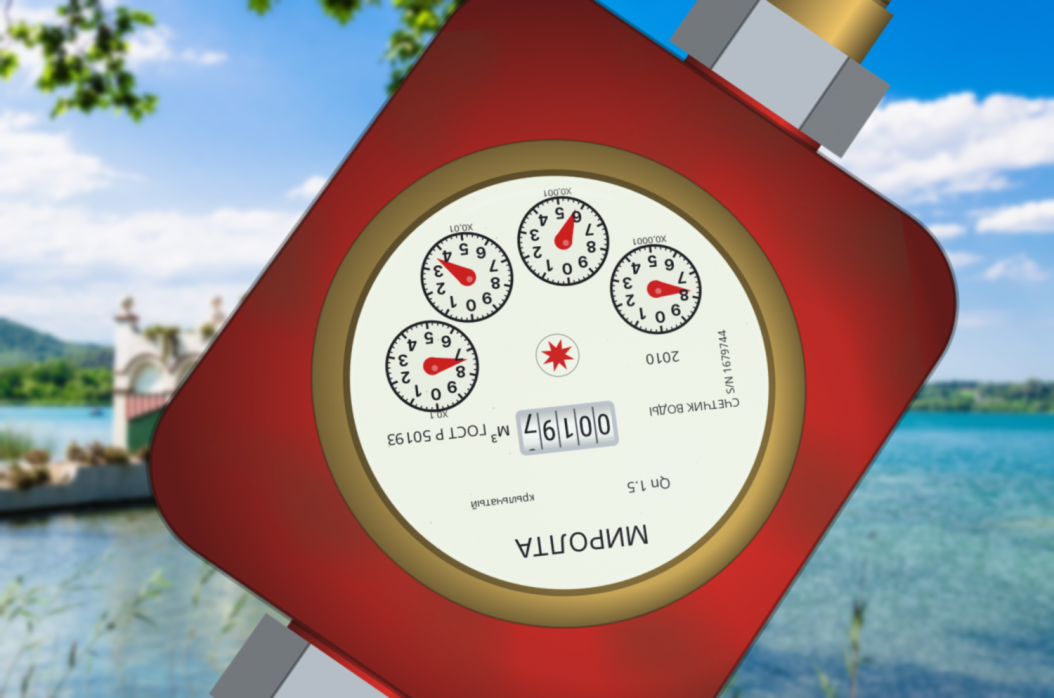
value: {"value": 196.7357, "unit": "m³"}
